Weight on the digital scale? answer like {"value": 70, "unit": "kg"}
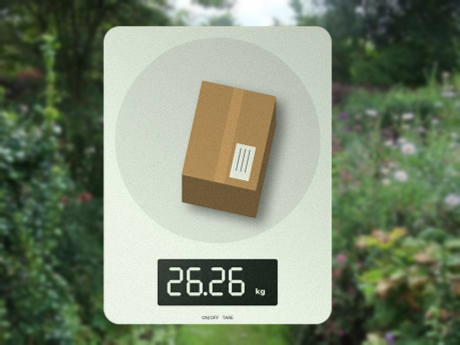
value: {"value": 26.26, "unit": "kg"}
